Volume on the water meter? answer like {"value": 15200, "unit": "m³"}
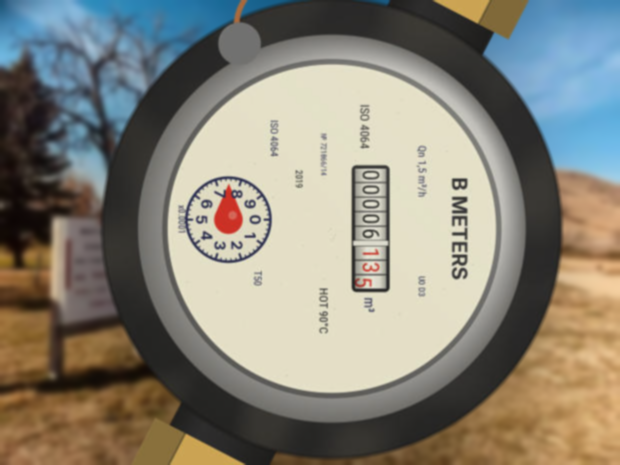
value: {"value": 6.1347, "unit": "m³"}
